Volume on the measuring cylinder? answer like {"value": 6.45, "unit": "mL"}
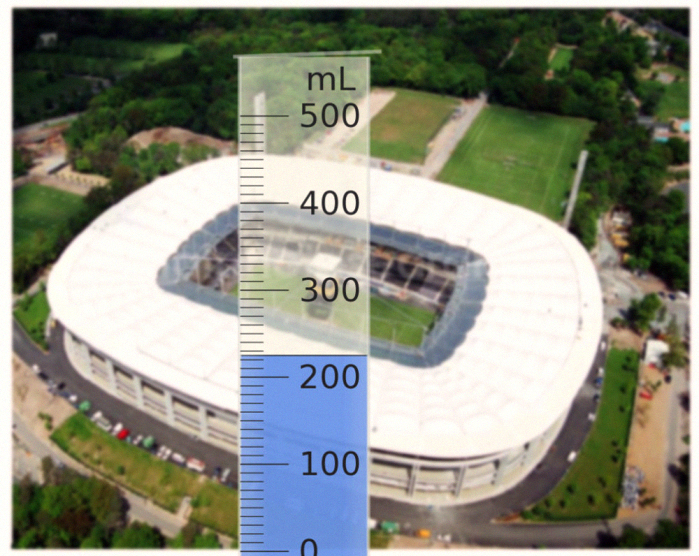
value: {"value": 225, "unit": "mL"}
